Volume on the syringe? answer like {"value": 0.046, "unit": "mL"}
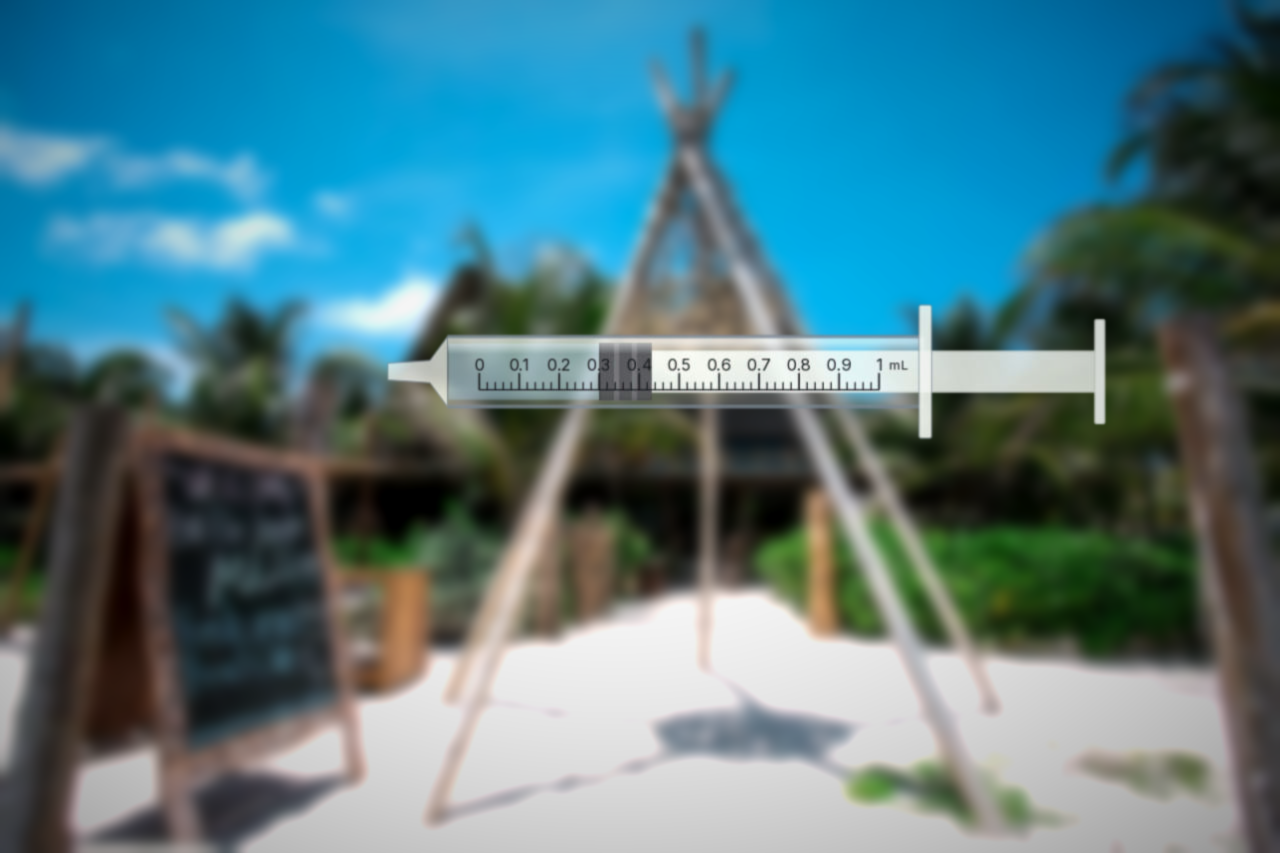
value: {"value": 0.3, "unit": "mL"}
